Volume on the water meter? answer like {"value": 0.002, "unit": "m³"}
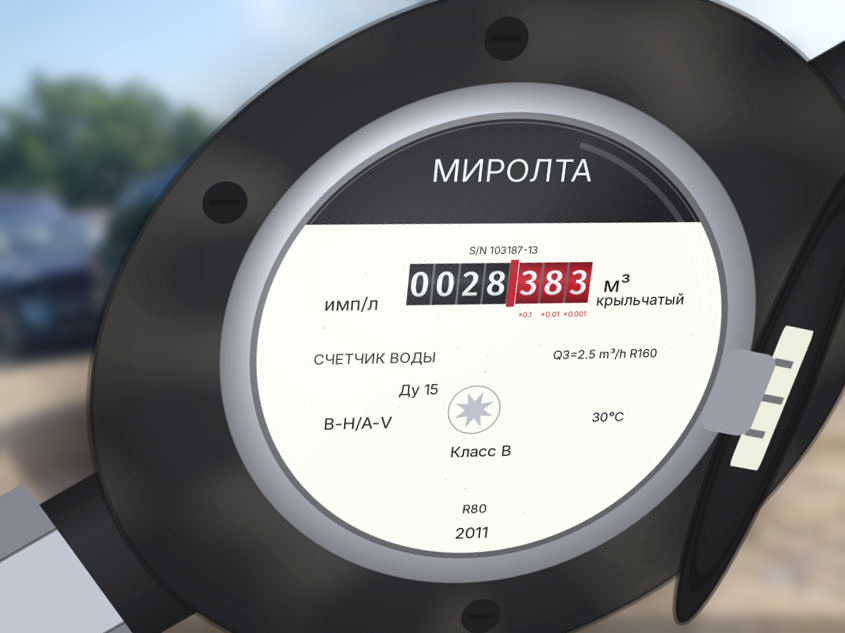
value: {"value": 28.383, "unit": "m³"}
